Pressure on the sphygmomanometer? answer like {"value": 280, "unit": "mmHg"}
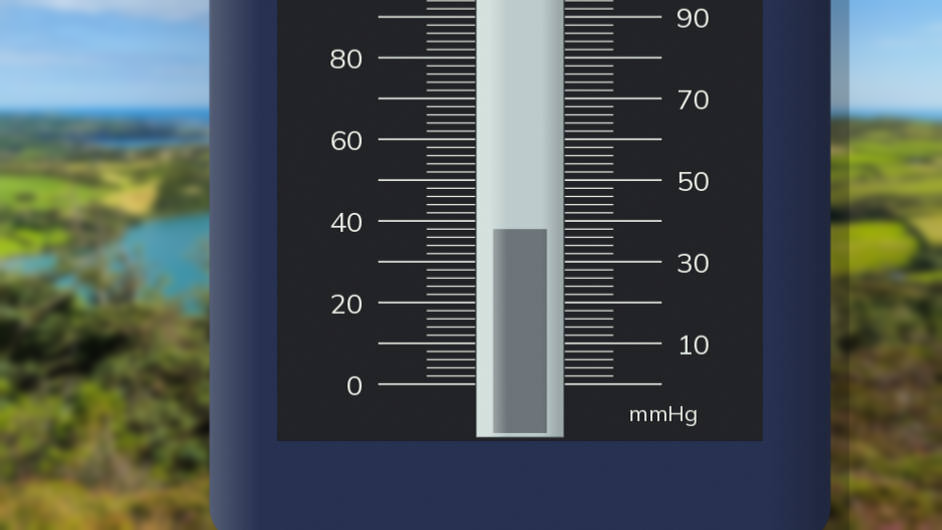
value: {"value": 38, "unit": "mmHg"}
